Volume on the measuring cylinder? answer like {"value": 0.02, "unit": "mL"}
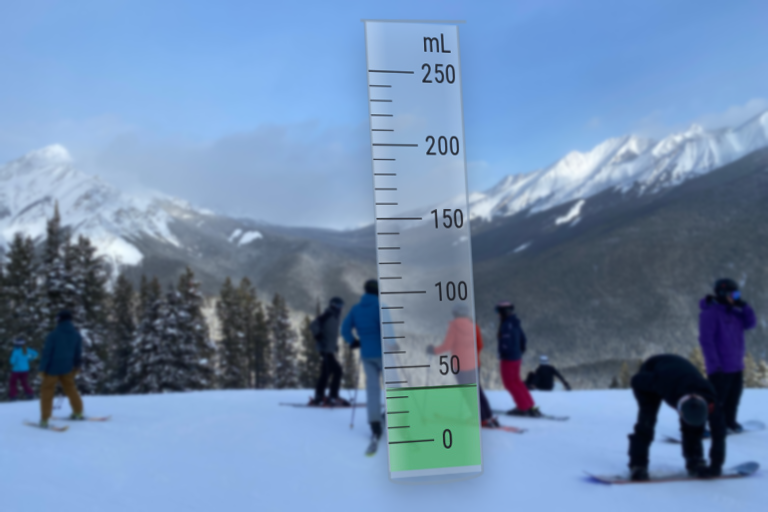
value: {"value": 35, "unit": "mL"}
